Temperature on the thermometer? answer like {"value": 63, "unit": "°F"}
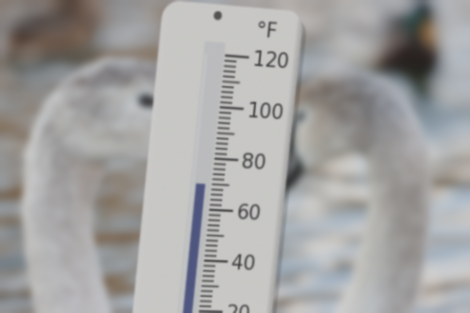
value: {"value": 70, "unit": "°F"}
